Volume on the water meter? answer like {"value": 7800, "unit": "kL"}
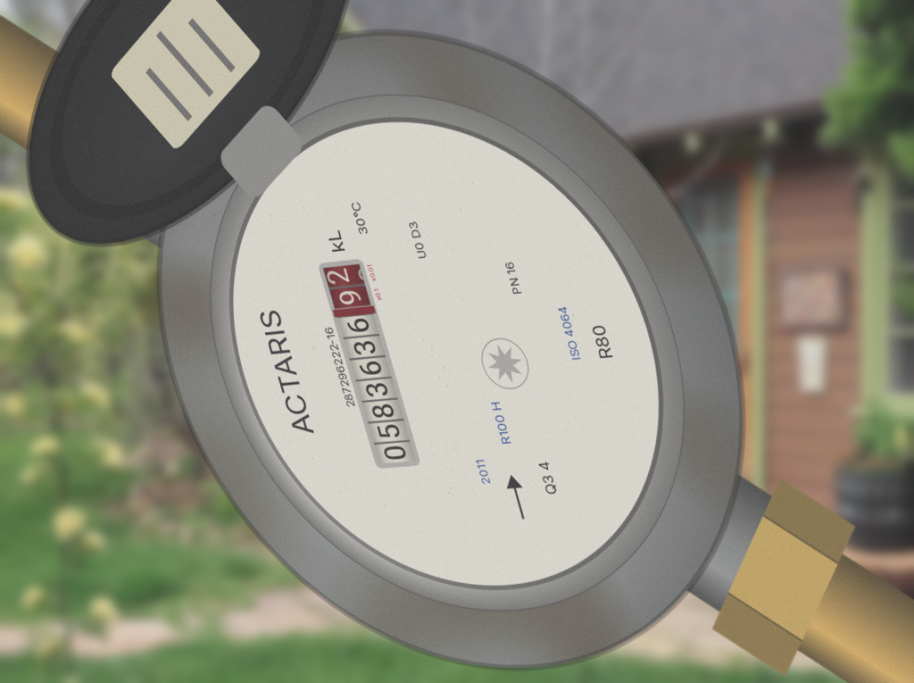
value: {"value": 583636.92, "unit": "kL"}
